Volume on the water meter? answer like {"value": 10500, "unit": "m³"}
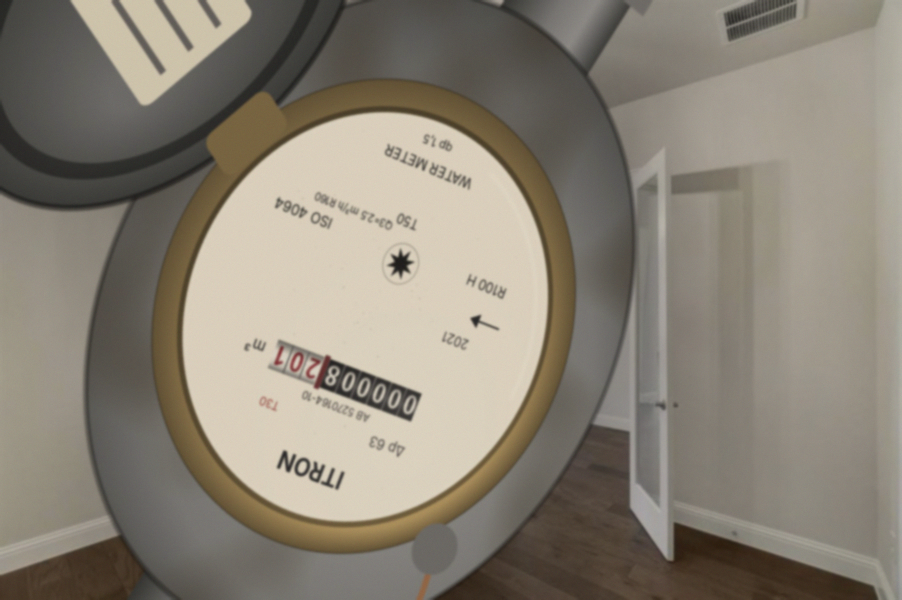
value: {"value": 8.201, "unit": "m³"}
